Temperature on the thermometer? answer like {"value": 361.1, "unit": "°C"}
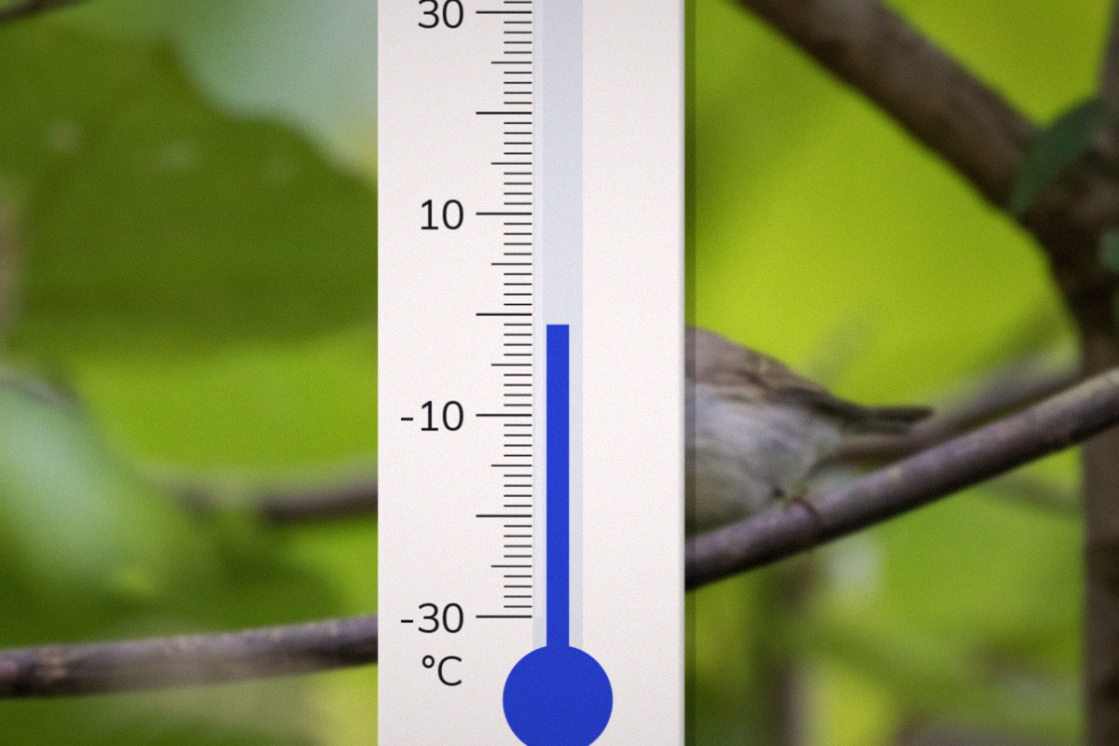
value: {"value": -1, "unit": "°C"}
